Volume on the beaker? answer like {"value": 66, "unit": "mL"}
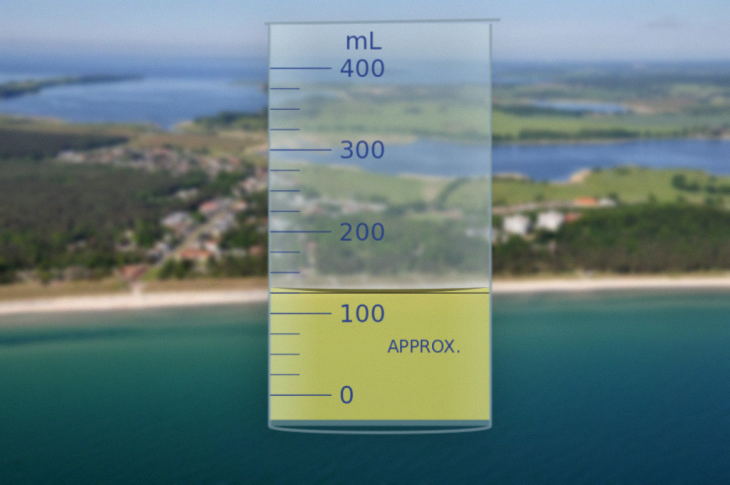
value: {"value": 125, "unit": "mL"}
